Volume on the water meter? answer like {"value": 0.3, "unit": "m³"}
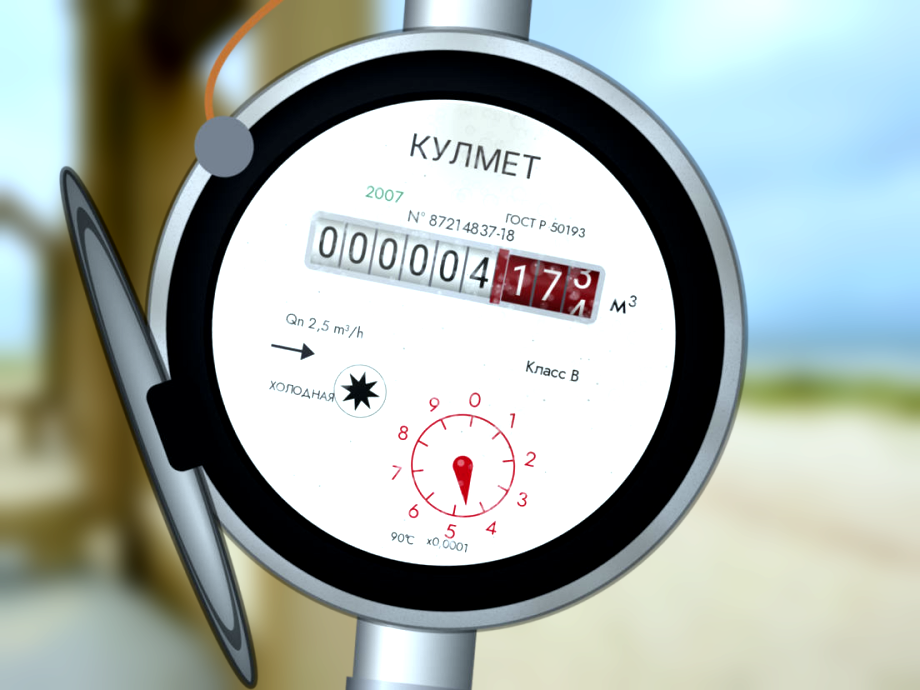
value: {"value": 4.1734, "unit": "m³"}
